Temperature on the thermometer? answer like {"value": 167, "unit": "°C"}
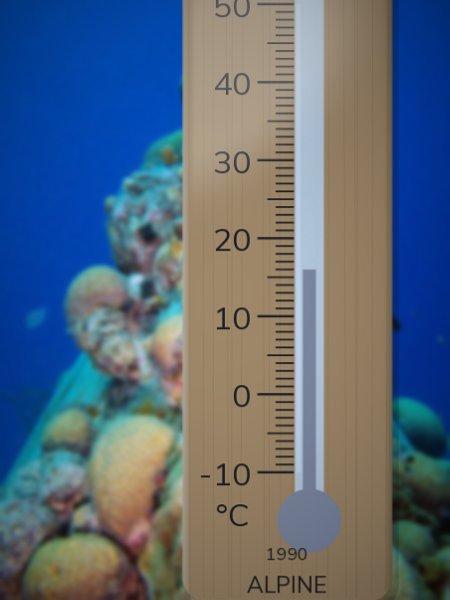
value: {"value": 16, "unit": "°C"}
